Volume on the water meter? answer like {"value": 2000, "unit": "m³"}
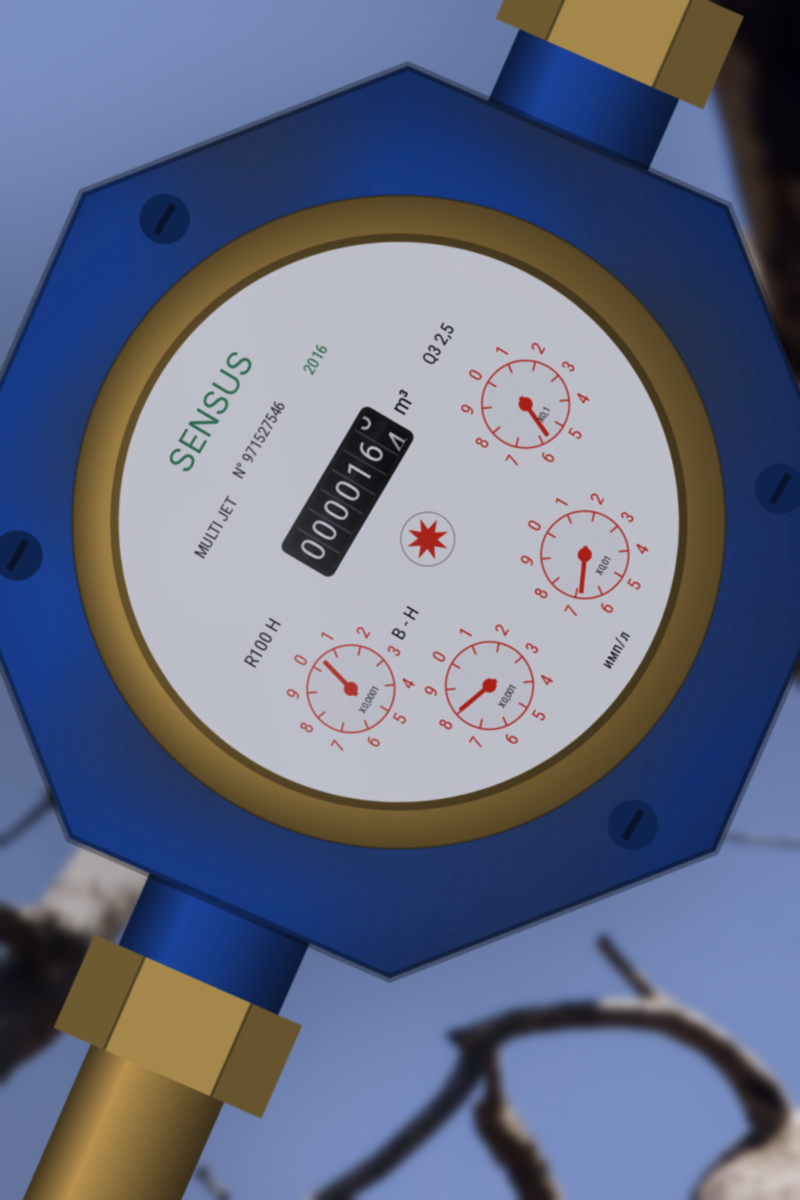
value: {"value": 163.5680, "unit": "m³"}
